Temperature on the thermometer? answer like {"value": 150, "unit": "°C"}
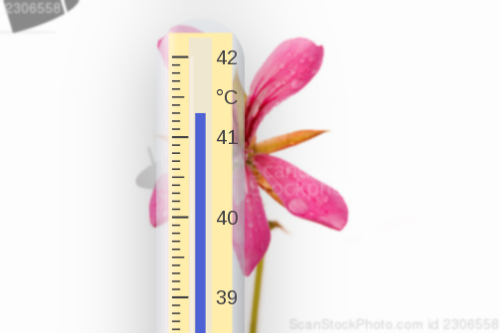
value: {"value": 41.3, "unit": "°C"}
